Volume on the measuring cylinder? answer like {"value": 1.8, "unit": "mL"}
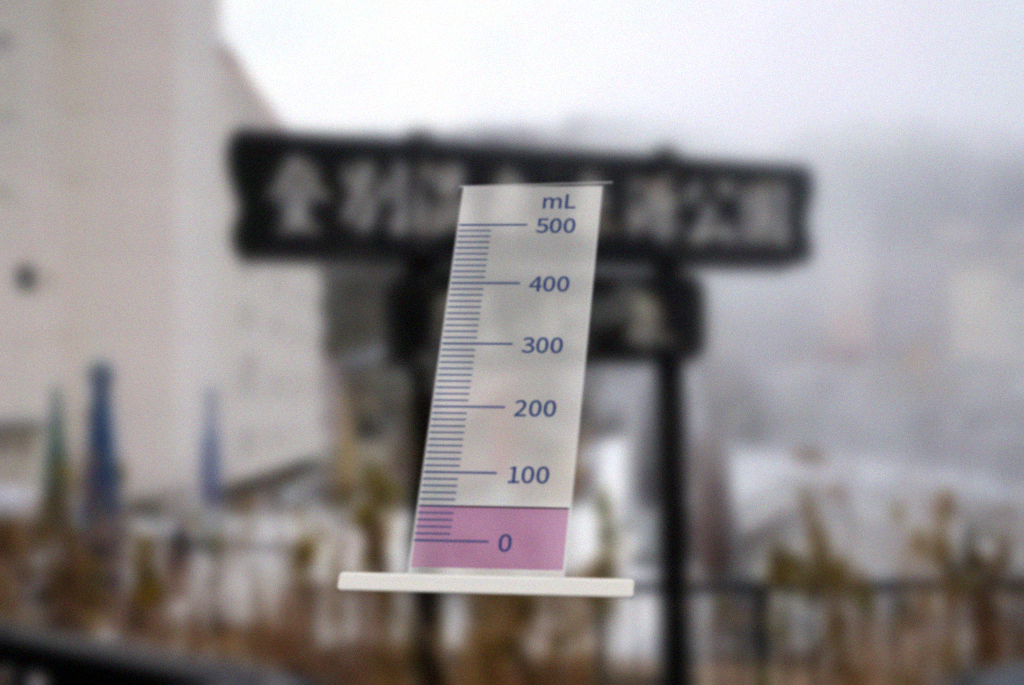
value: {"value": 50, "unit": "mL"}
